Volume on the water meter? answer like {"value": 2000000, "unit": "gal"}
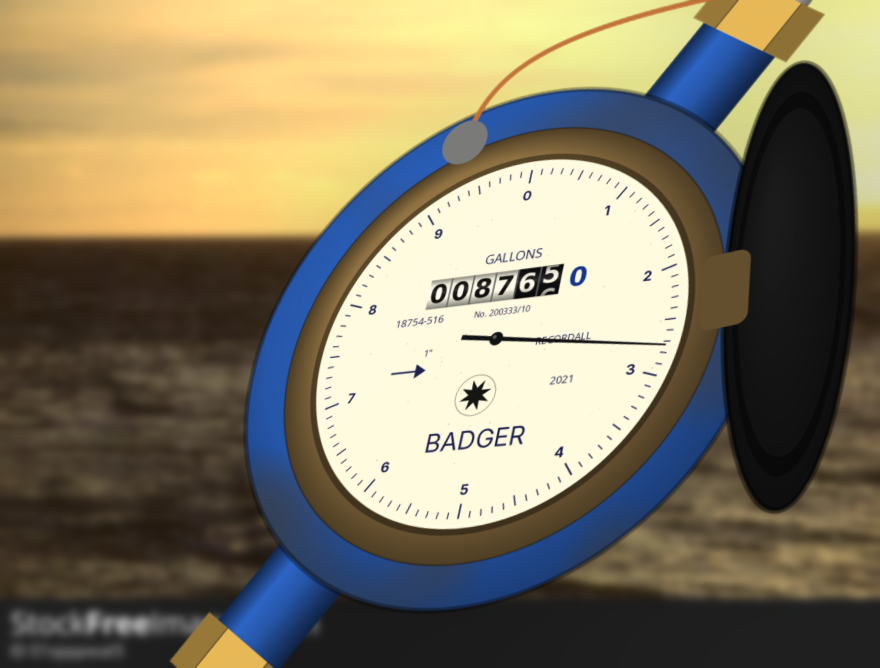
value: {"value": 87652.7, "unit": "gal"}
